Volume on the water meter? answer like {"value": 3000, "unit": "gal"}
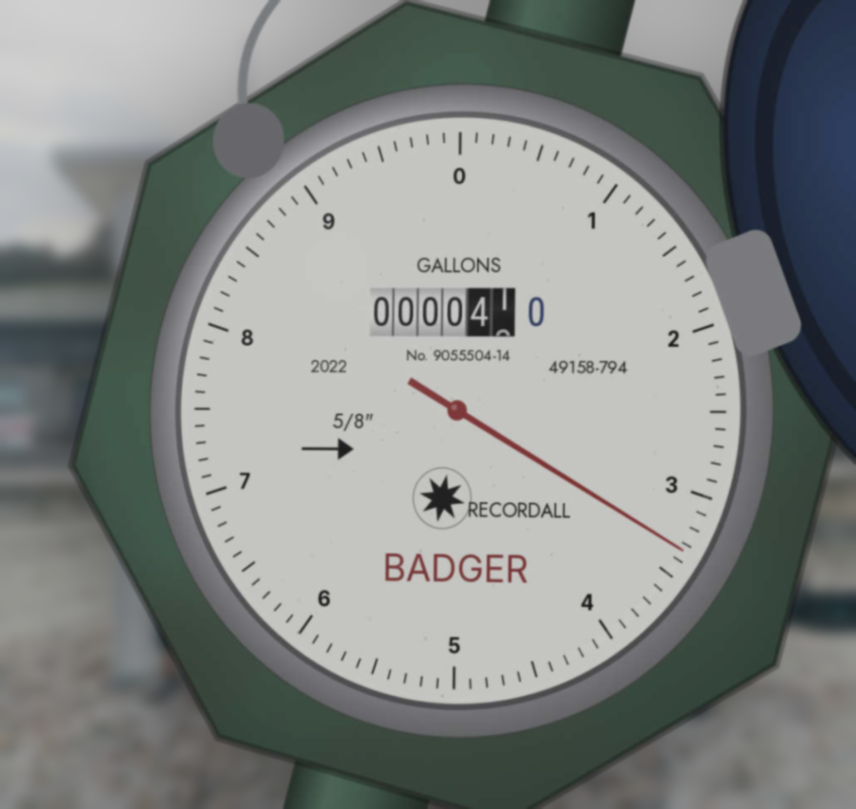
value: {"value": 413.3, "unit": "gal"}
